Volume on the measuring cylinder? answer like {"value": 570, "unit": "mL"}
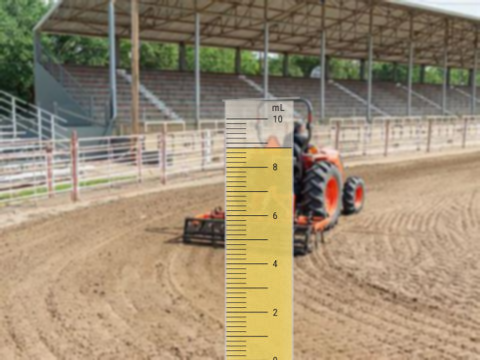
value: {"value": 8.8, "unit": "mL"}
